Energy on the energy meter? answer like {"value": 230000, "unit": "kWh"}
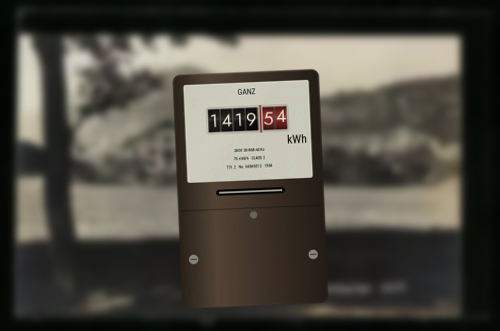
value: {"value": 1419.54, "unit": "kWh"}
